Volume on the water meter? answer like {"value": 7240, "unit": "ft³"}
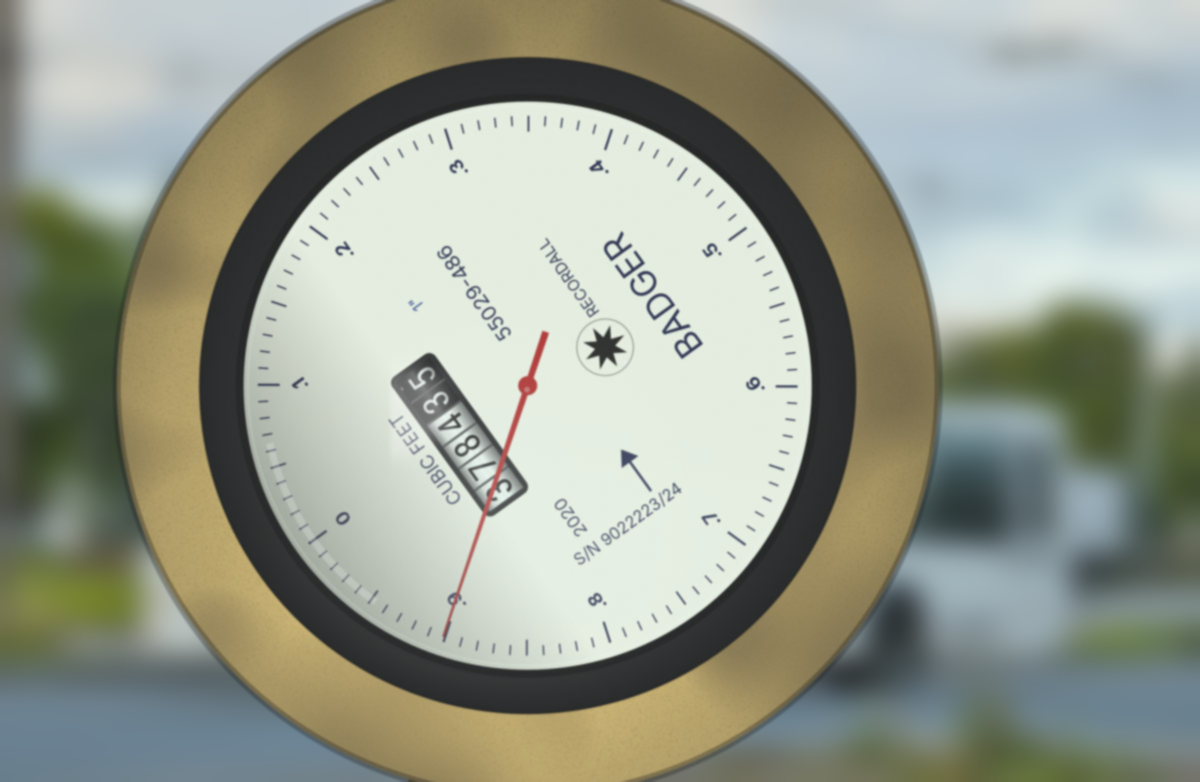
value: {"value": 378434.90, "unit": "ft³"}
